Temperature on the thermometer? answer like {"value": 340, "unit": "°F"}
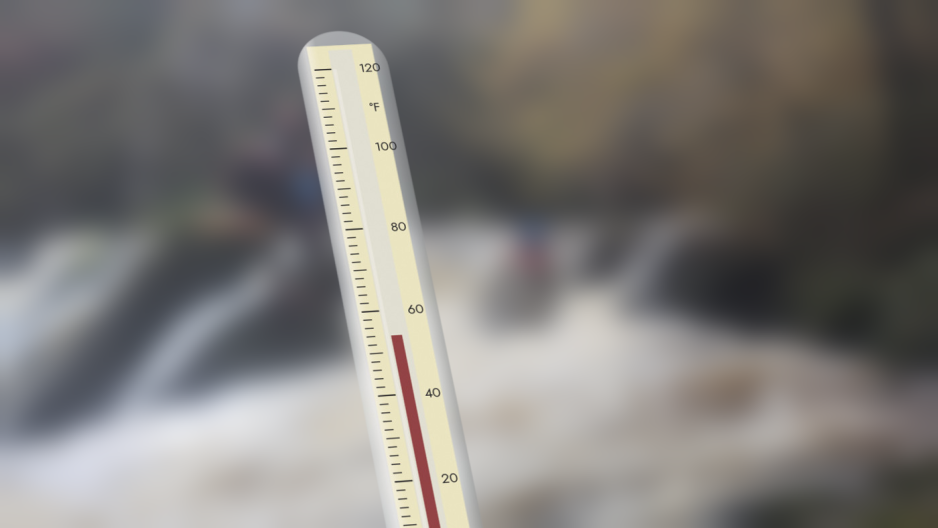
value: {"value": 54, "unit": "°F"}
